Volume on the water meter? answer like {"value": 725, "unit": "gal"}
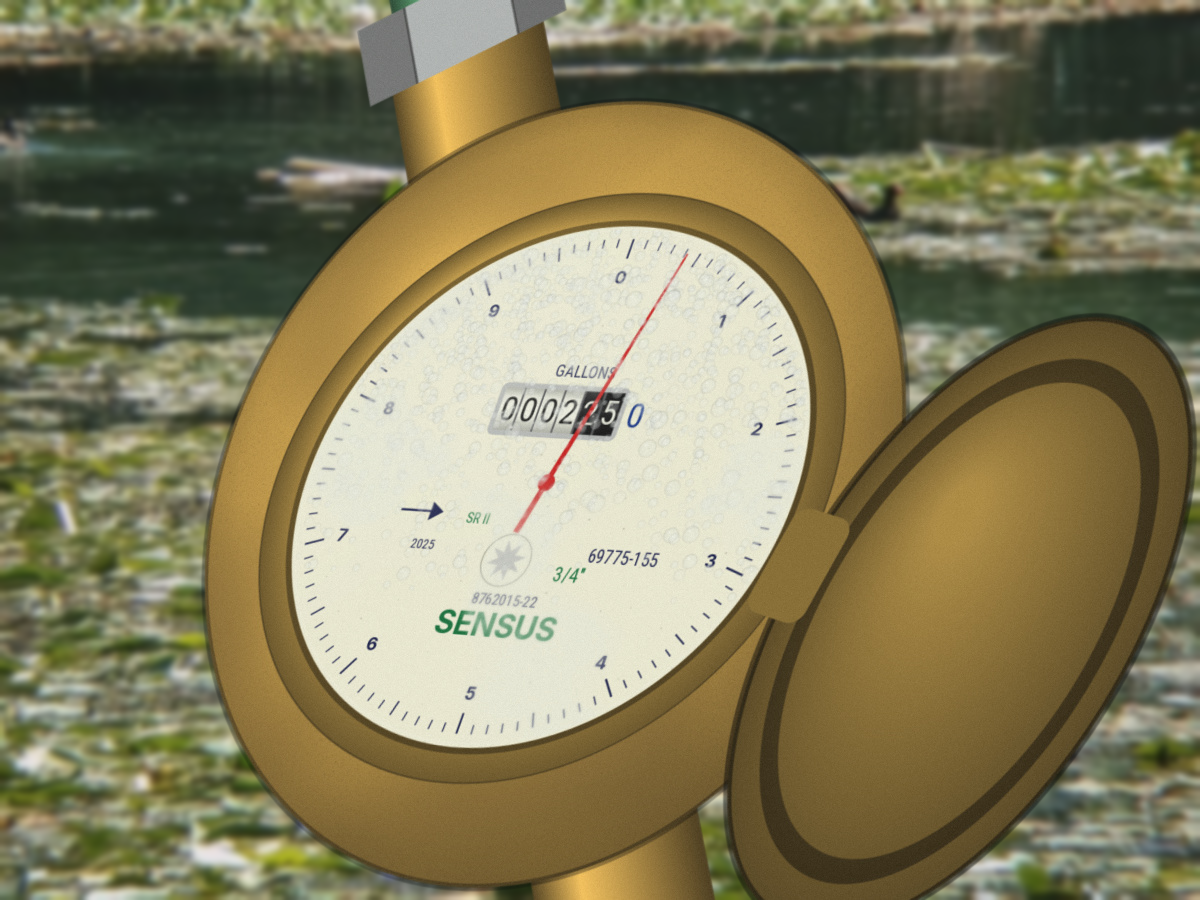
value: {"value": 2250.4, "unit": "gal"}
